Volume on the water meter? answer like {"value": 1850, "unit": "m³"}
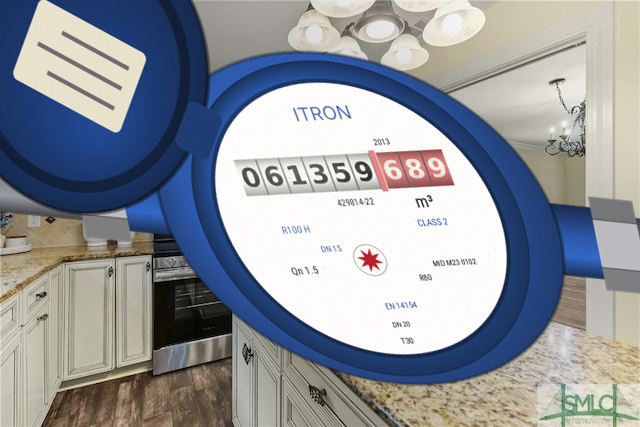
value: {"value": 61359.689, "unit": "m³"}
